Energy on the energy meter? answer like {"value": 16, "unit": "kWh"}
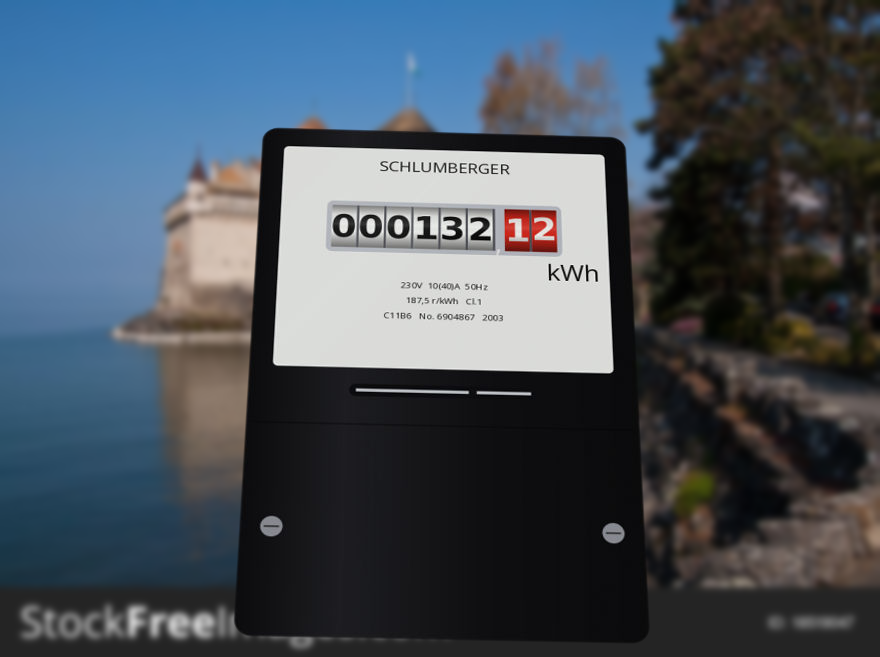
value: {"value": 132.12, "unit": "kWh"}
